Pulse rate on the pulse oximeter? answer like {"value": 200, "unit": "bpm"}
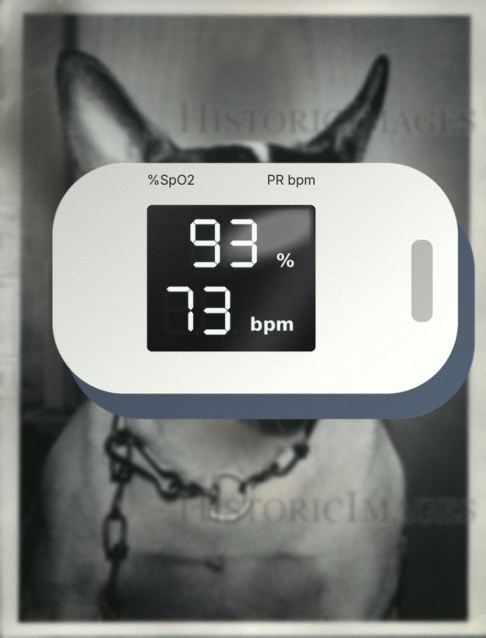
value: {"value": 73, "unit": "bpm"}
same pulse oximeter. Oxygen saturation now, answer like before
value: {"value": 93, "unit": "%"}
